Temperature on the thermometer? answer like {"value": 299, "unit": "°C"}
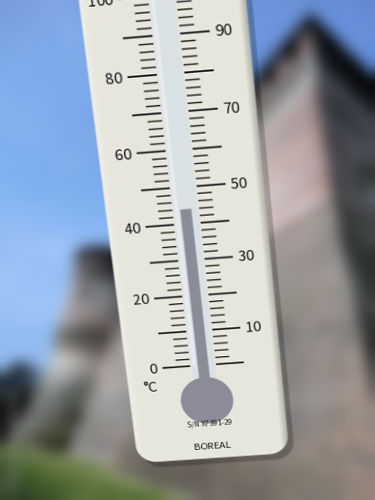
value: {"value": 44, "unit": "°C"}
